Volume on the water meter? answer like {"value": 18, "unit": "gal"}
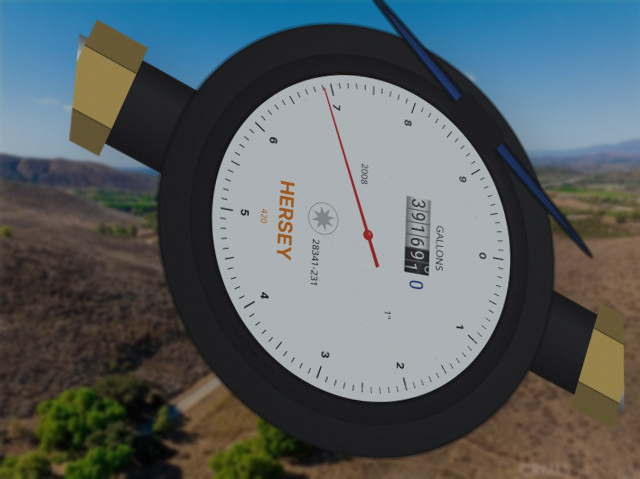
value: {"value": 3916906.9, "unit": "gal"}
